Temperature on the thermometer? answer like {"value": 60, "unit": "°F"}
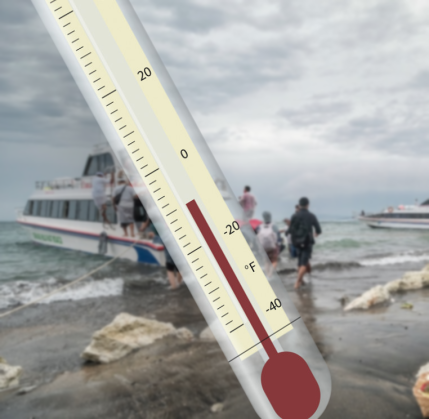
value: {"value": -10, "unit": "°F"}
